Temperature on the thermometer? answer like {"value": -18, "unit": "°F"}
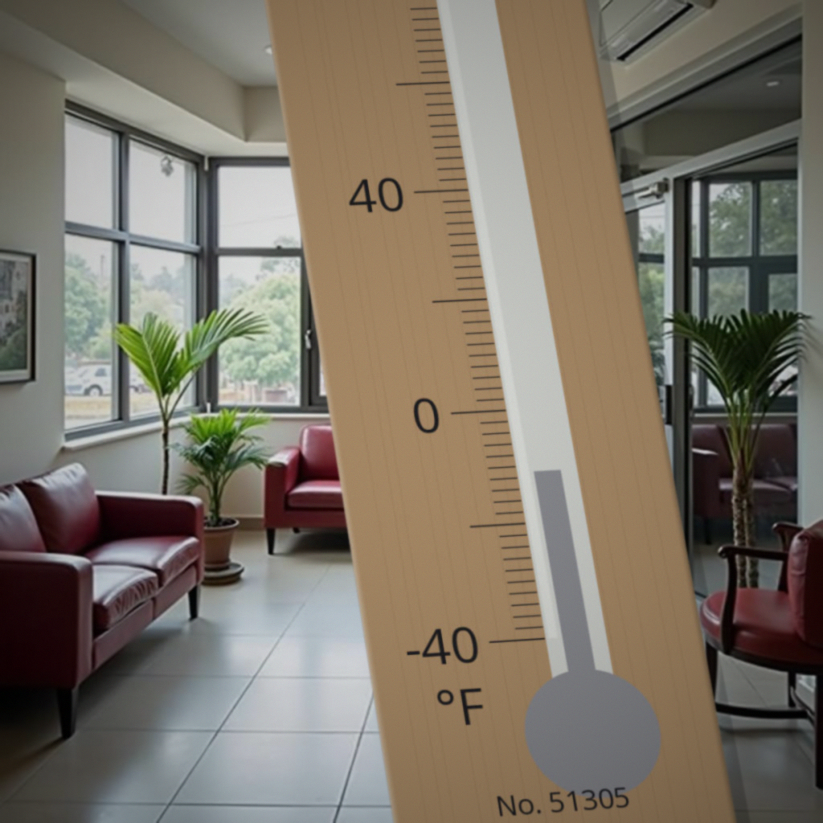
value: {"value": -11, "unit": "°F"}
